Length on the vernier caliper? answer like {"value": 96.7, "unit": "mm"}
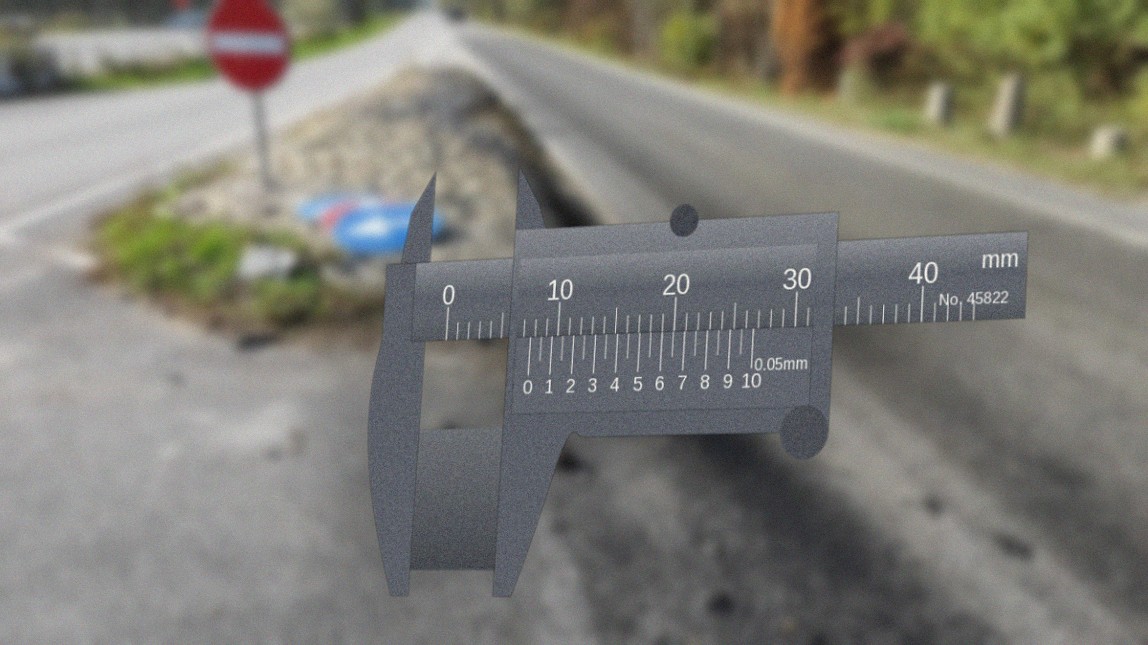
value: {"value": 7.6, "unit": "mm"}
